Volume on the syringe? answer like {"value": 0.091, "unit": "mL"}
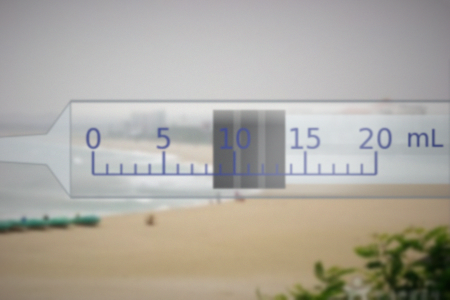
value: {"value": 8.5, "unit": "mL"}
